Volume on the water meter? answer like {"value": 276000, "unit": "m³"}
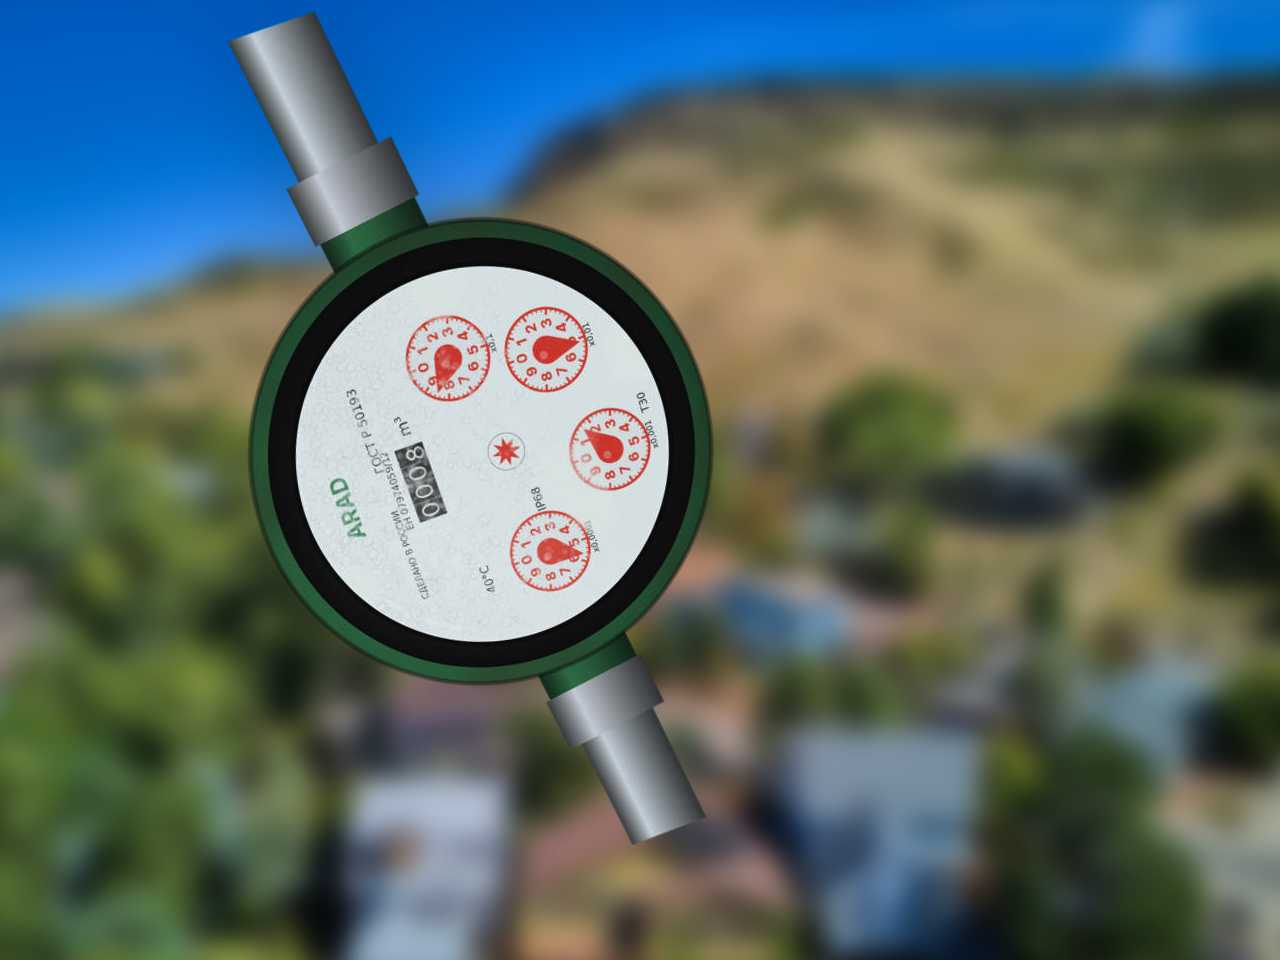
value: {"value": 7.8515, "unit": "m³"}
